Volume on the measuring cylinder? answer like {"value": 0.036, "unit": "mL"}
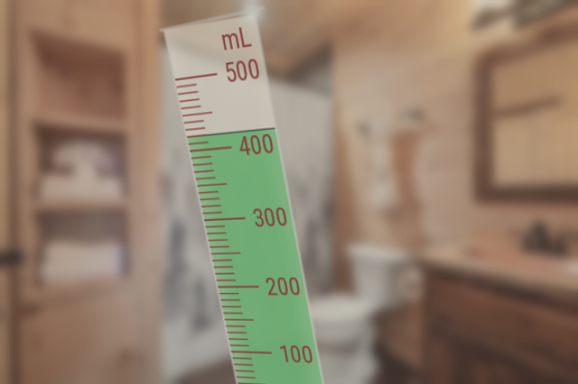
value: {"value": 420, "unit": "mL"}
